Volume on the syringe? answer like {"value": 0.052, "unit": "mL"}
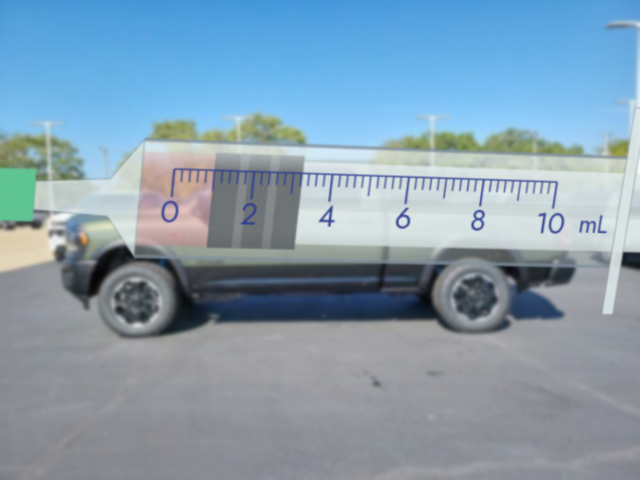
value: {"value": 1, "unit": "mL"}
